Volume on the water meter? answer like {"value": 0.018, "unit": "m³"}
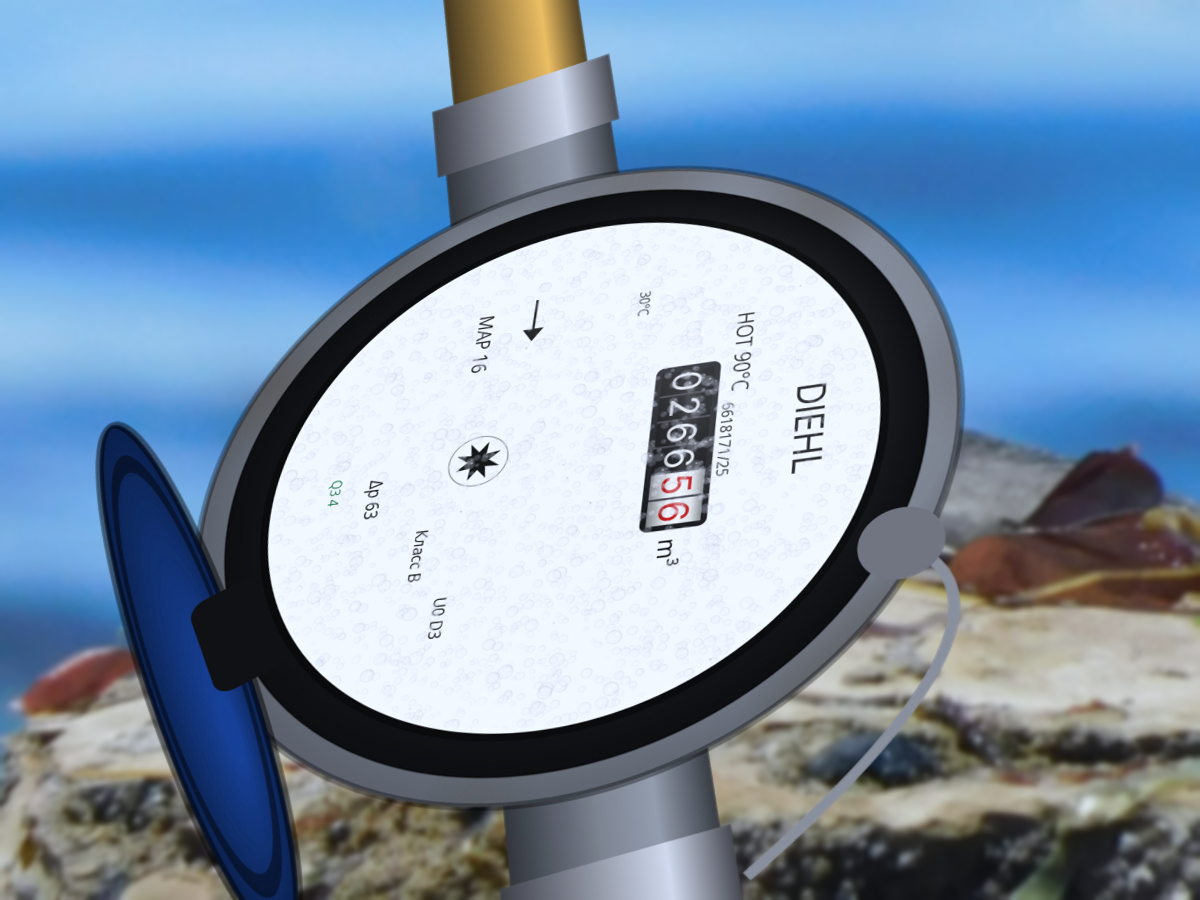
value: {"value": 266.56, "unit": "m³"}
